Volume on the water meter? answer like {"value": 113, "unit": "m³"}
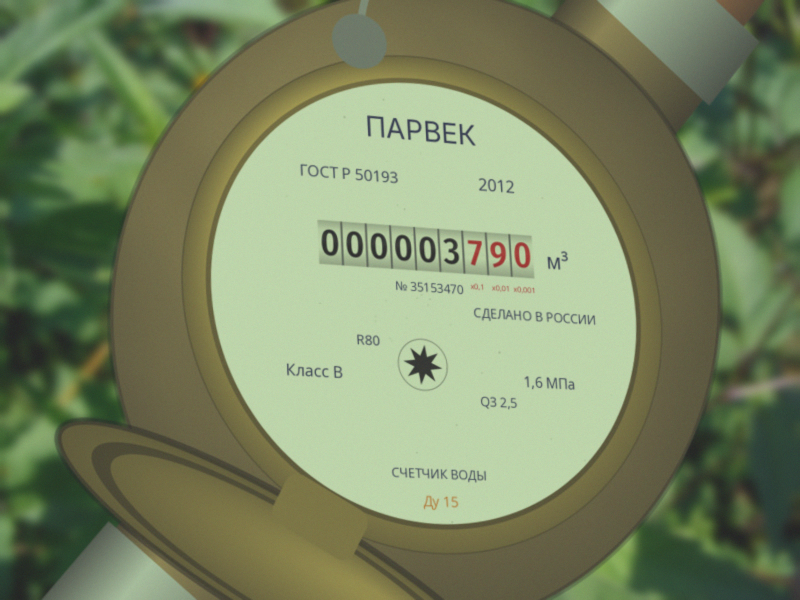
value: {"value": 3.790, "unit": "m³"}
